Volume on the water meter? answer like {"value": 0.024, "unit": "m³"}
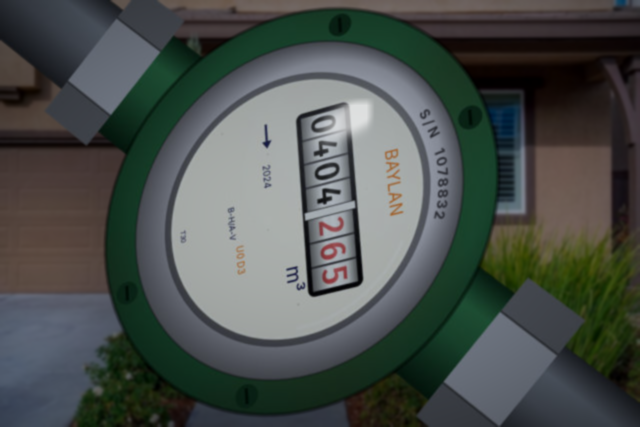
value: {"value": 404.265, "unit": "m³"}
